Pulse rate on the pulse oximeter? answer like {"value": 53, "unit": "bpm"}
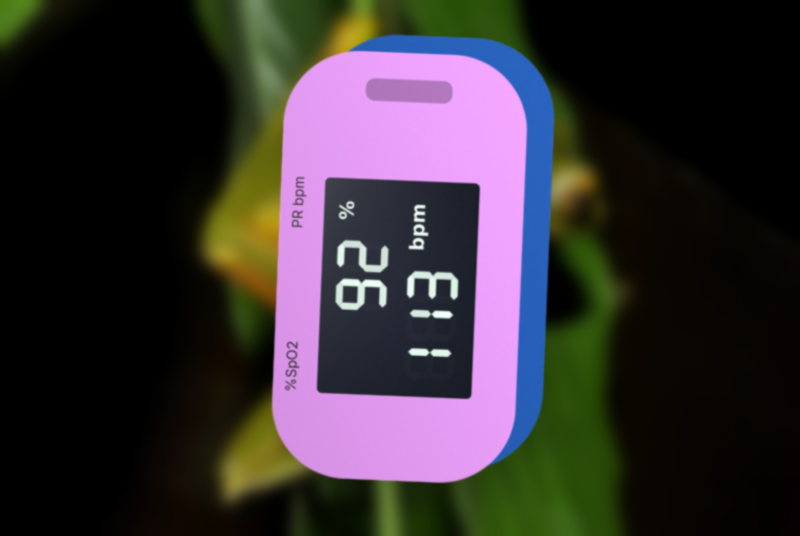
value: {"value": 113, "unit": "bpm"}
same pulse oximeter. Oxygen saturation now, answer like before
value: {"value": 92, "unit": "%"}
